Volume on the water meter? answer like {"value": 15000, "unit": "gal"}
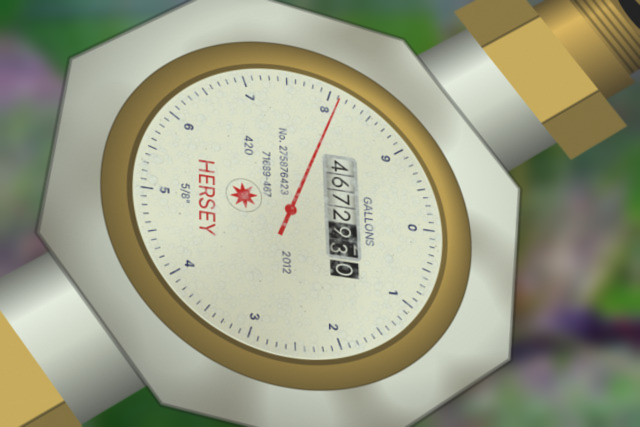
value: {"value": 4672928.1, "unit": "gal"}
